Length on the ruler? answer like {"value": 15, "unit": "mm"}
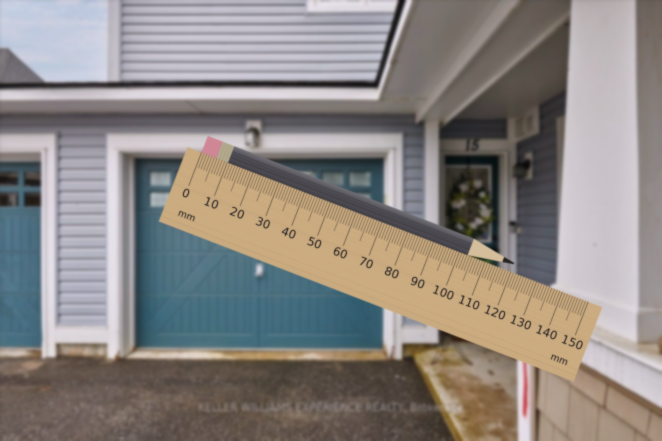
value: {"value": 120, "unit": "mm"}
